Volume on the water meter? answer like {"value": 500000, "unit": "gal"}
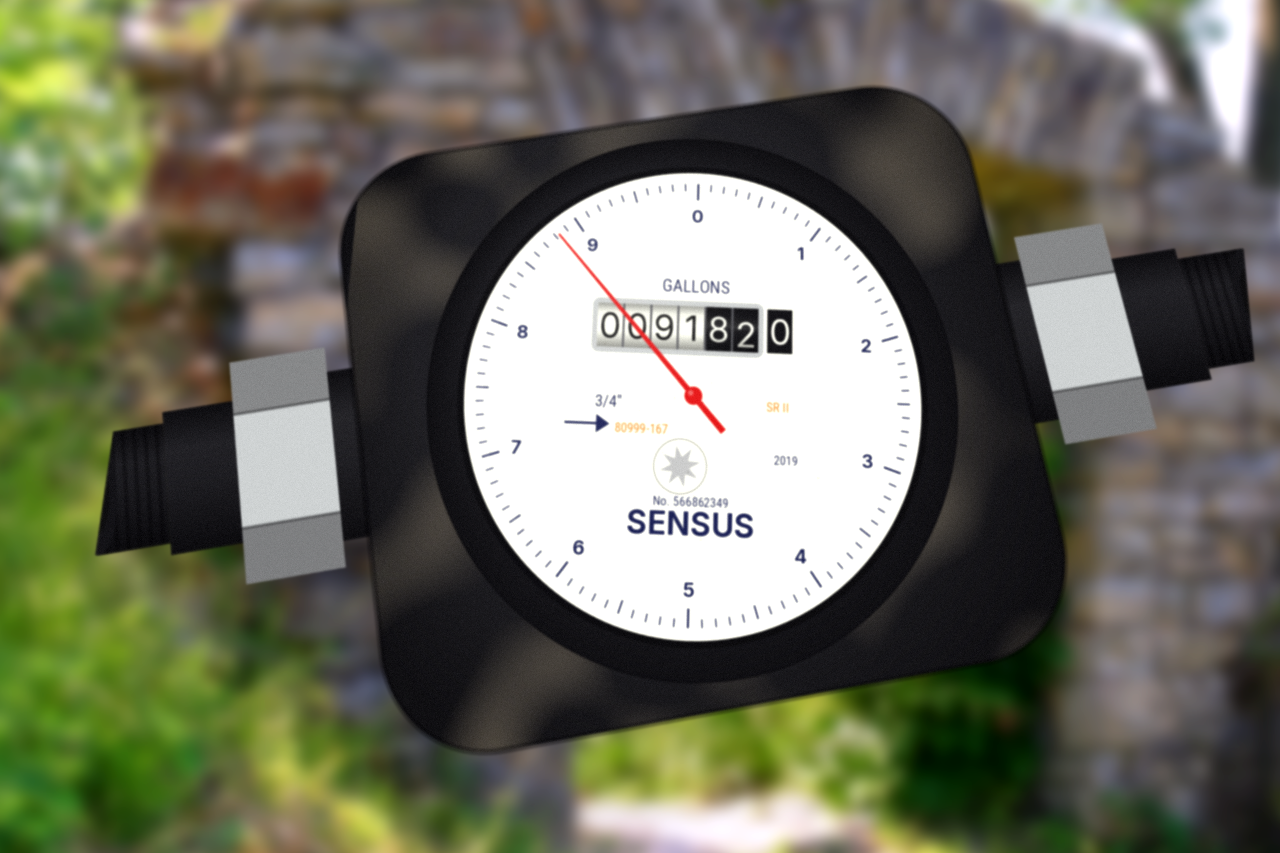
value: {"value": 91818.8, "unit": "gal"}
